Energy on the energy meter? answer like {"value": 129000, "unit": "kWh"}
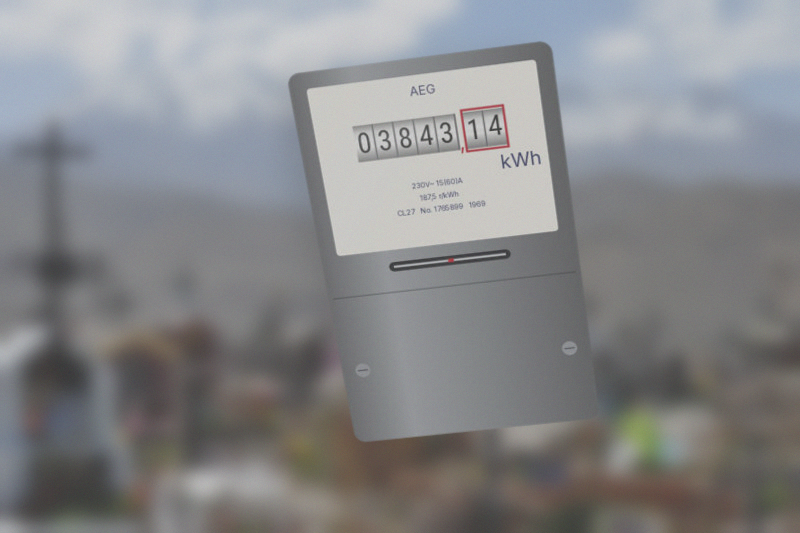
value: {"value": 3843.14, "unit": "kWh"}
